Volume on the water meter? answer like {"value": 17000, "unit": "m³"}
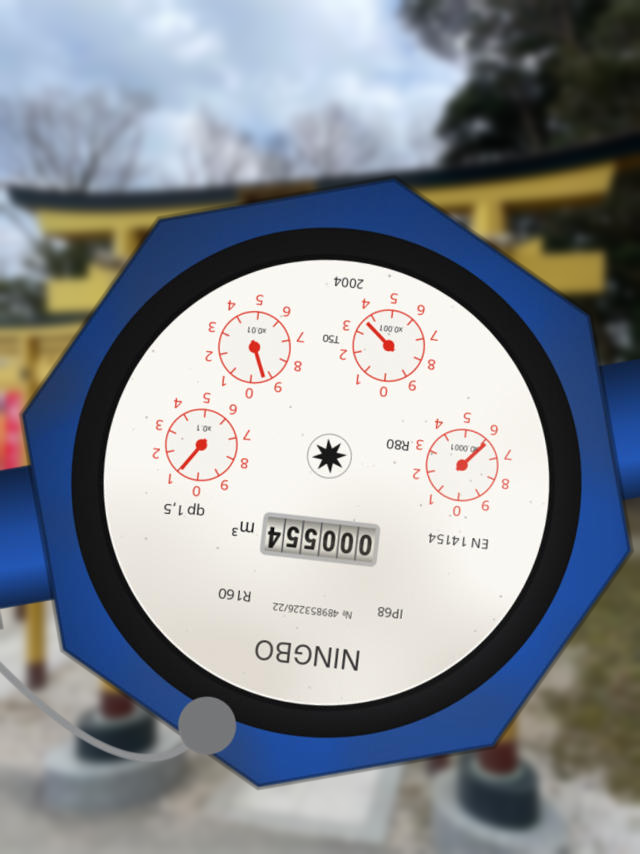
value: {"value": 554.0936, "unit": "m³"}
